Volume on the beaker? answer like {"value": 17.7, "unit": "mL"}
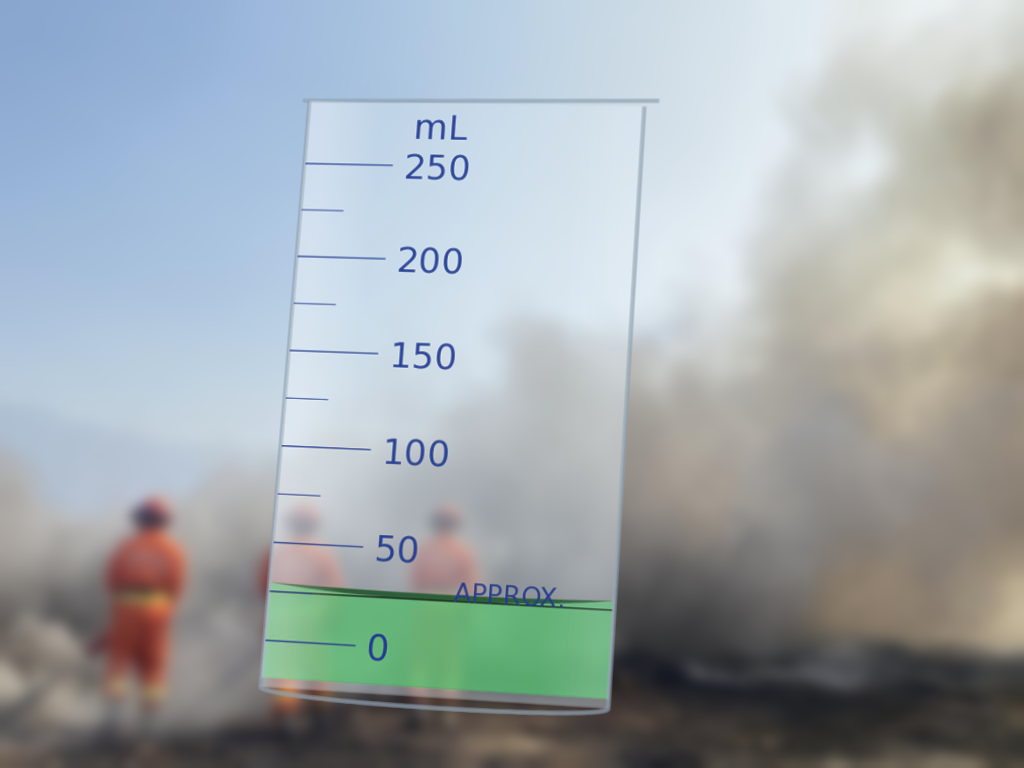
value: {"value": 25, "unit": "mL"}
